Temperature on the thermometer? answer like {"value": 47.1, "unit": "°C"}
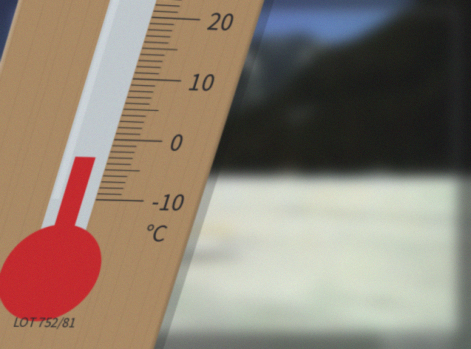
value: {"value": -3, "unit": "°C"}
